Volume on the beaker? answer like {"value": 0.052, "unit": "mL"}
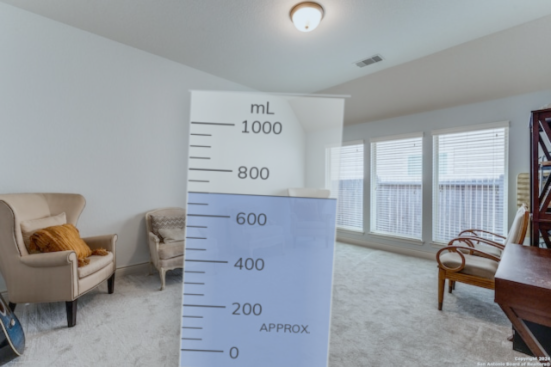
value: {"value": 700, "unit": "mL"}
